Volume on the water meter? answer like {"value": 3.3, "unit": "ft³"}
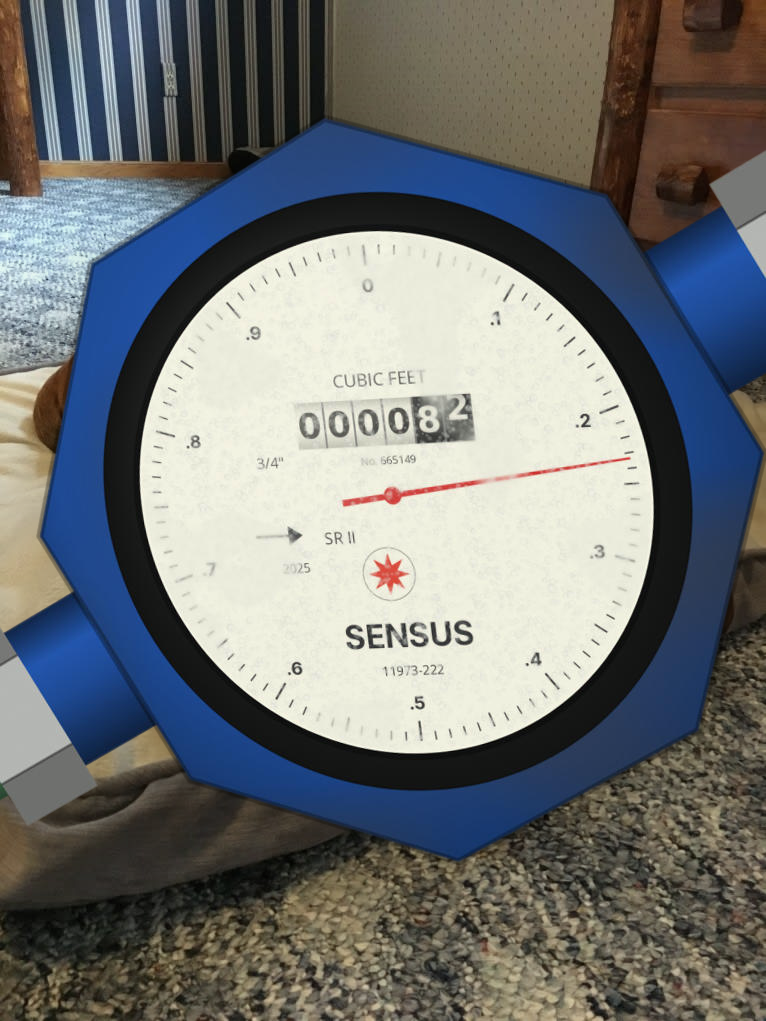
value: {"value": 82.23, "unit": "ft³"}
